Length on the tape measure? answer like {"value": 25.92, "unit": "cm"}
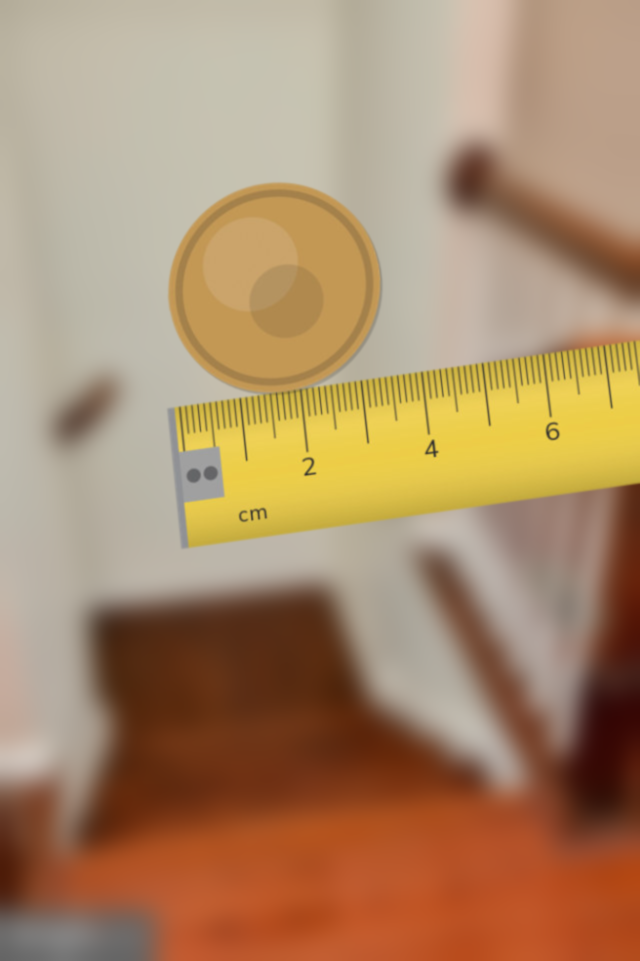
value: {"value": 3.5, "unit": "cm"}
